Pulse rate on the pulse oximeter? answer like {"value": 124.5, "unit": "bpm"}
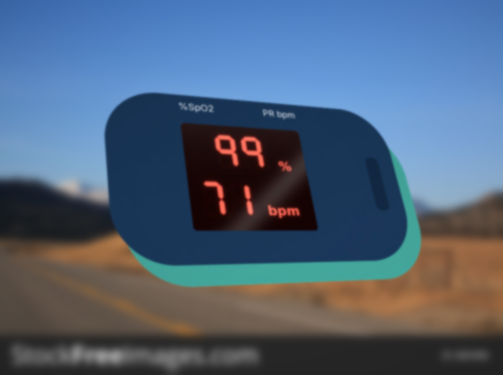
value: {"value": 71, "unit": "bpm"}
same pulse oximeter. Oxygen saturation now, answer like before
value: {"value": 99, "unit": "%"}
